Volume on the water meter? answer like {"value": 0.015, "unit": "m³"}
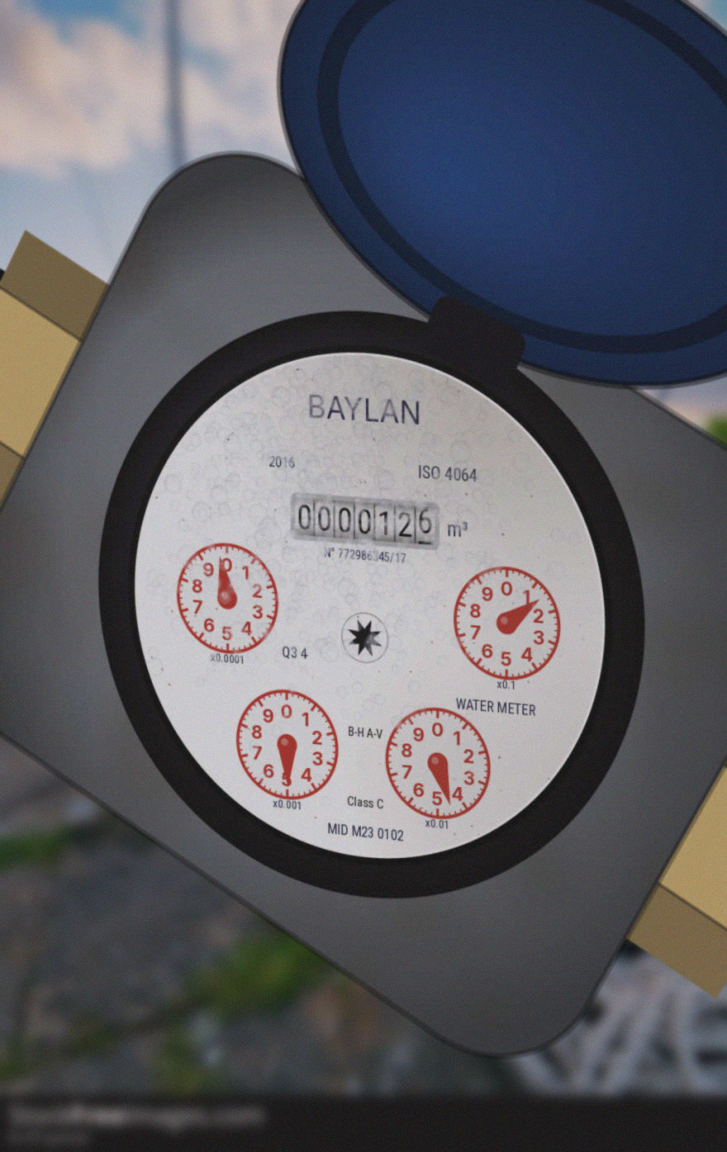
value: {"value": 126.1449, "unit": "m³"}
